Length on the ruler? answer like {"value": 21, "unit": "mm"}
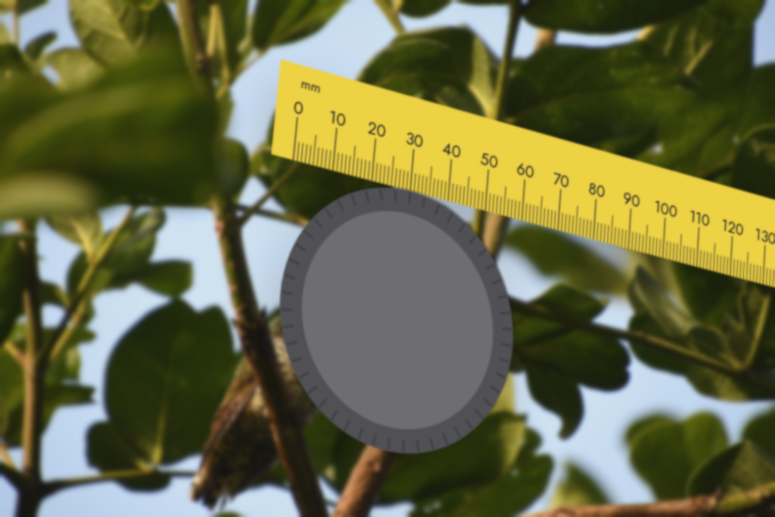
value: {"value": 60, "unit": "mm"}
